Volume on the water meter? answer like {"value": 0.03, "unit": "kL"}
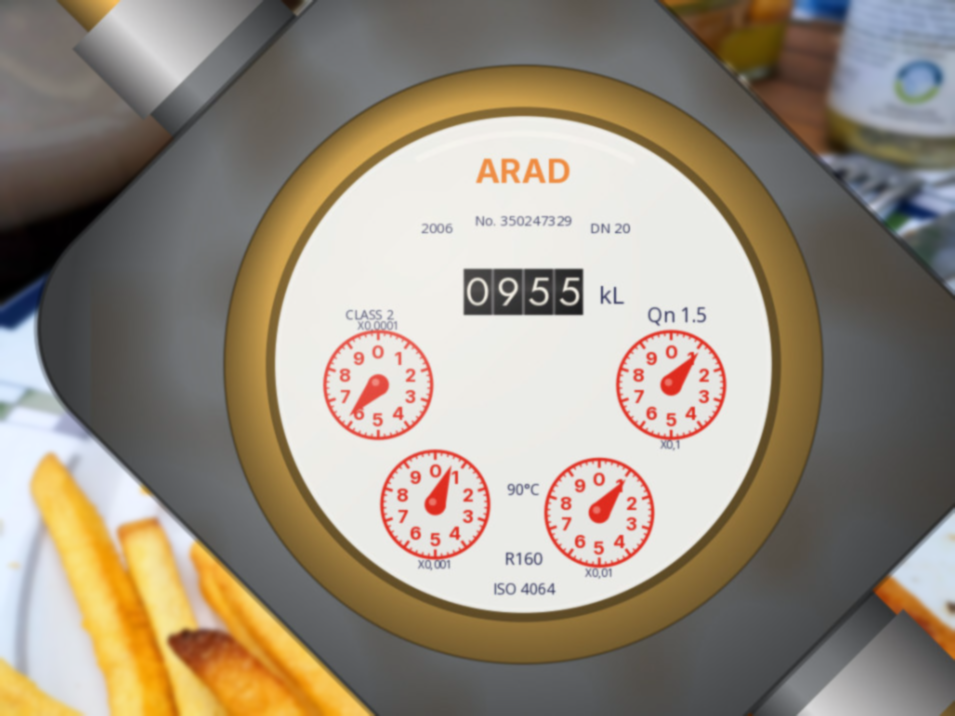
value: {"value": 955.1106, "unit": "kL"}
